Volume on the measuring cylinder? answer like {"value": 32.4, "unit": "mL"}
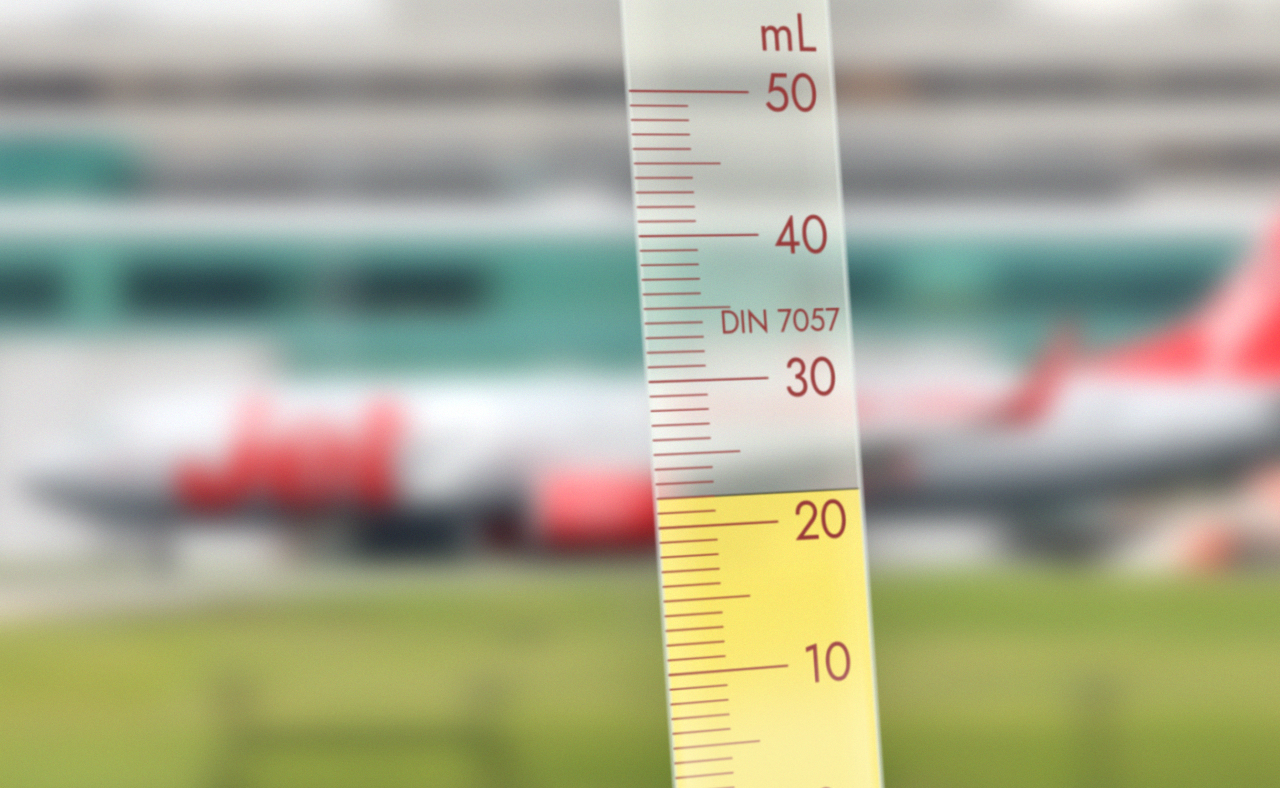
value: {"value": 22, "unit": "mL"}
